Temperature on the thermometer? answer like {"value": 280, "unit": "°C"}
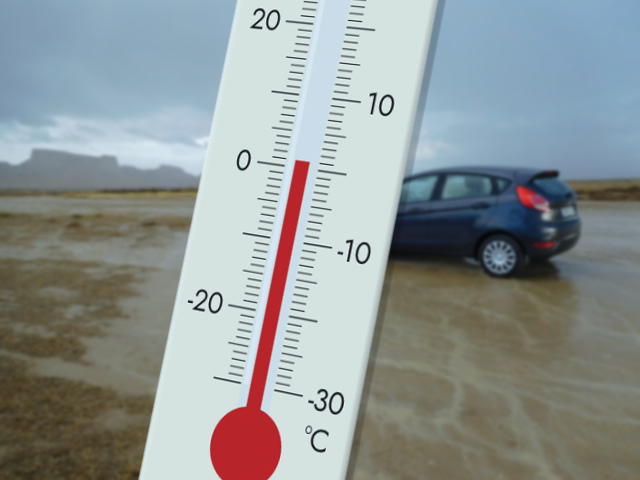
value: {"value": 1, "unit": "°C"}
